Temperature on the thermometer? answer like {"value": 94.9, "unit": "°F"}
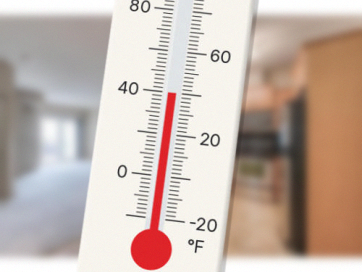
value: {"value": 40, "unit": "°F"}
